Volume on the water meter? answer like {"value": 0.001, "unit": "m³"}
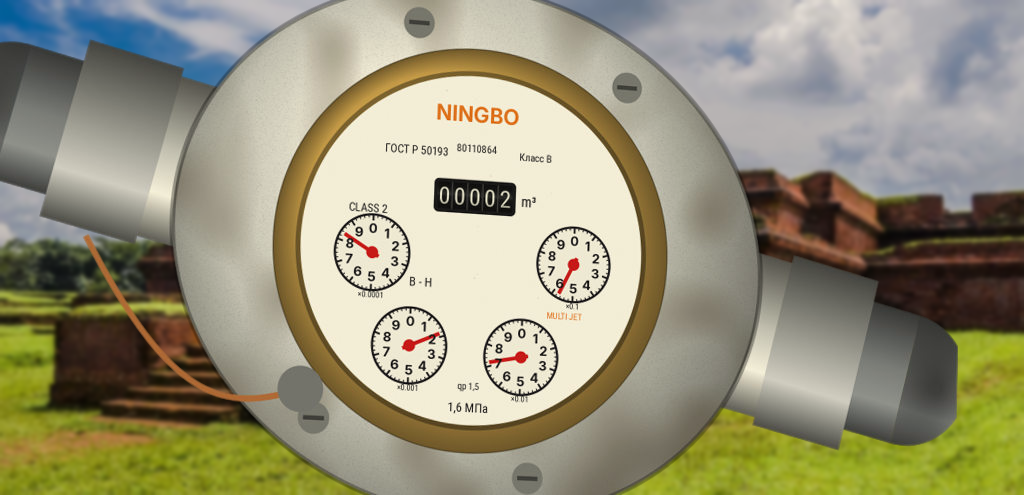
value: {"value": 2.5718, "unit": "m³"}
